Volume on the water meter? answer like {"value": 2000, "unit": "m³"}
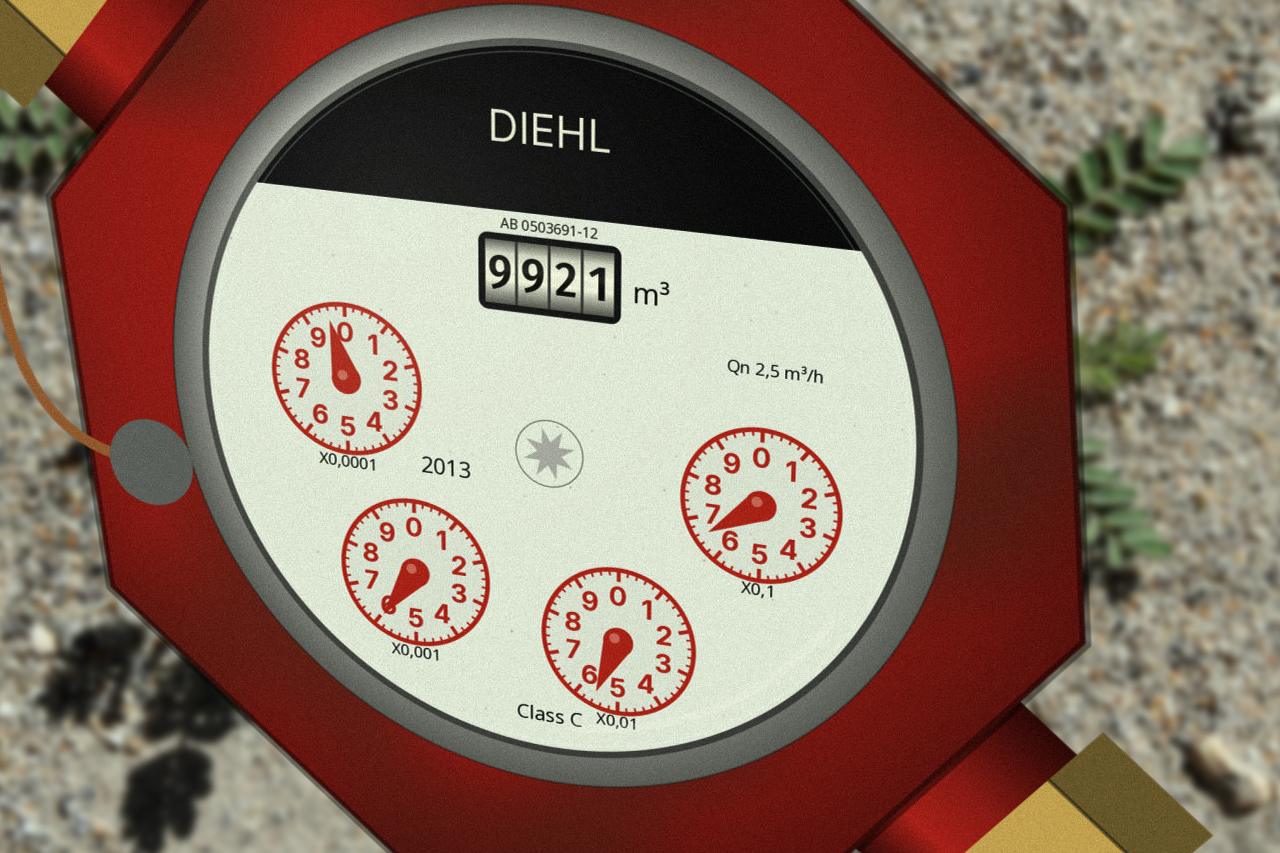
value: {"value": 9921.6559, "unit": "m³"}
